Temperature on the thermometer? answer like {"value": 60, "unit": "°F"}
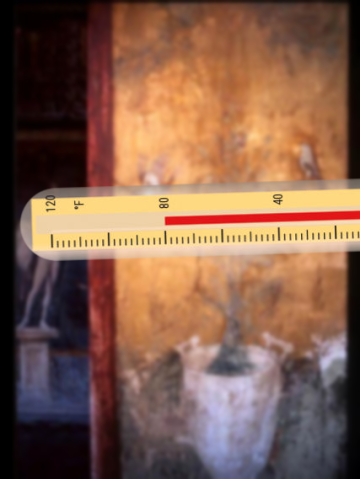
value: {"value": 80, "unit": "°F"}
